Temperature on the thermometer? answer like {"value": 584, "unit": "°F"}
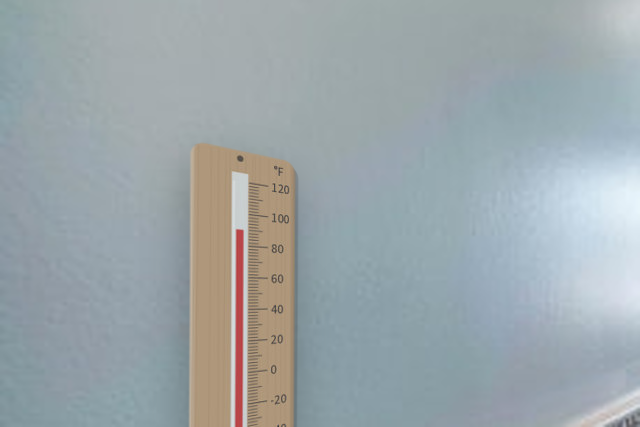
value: {"value": 90, "unit": "°F"}
